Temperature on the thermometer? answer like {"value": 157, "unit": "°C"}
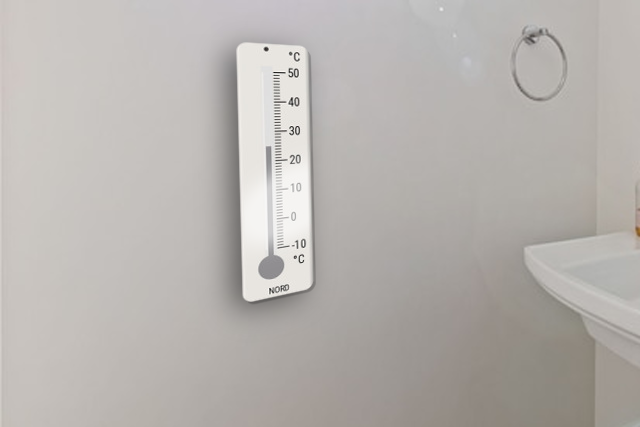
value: {"value": 25, "unit": "°C"}
